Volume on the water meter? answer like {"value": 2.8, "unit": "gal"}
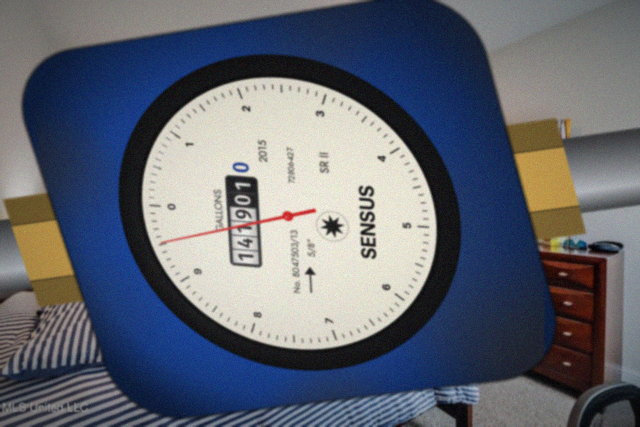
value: {"value": 1419009.5, "unit": "gal"}
